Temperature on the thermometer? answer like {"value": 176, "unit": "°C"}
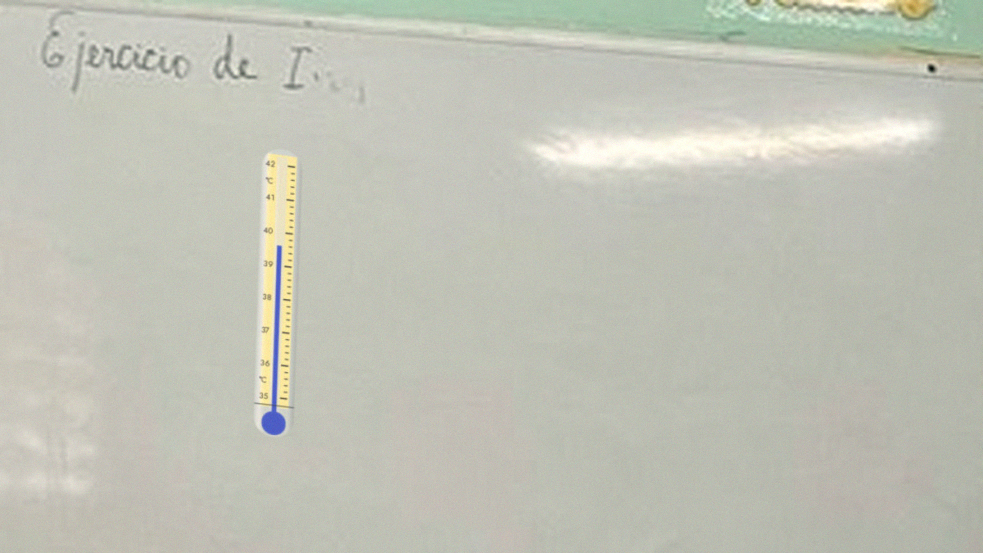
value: {"value": 39.6, "unit": "°C"}
